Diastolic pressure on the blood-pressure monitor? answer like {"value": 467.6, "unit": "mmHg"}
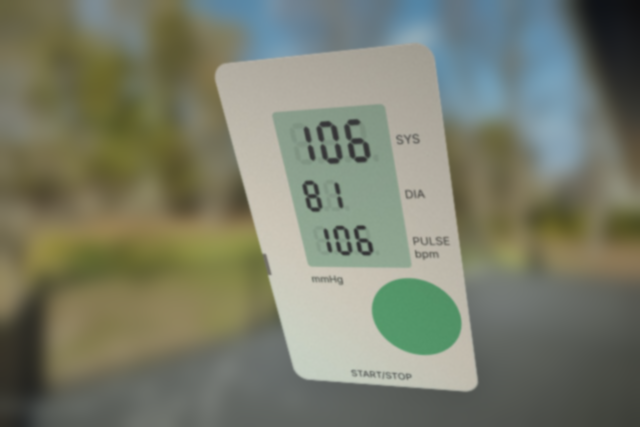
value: {"value": 81, "unit": "mmHg"}
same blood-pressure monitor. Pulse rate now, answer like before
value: {"value": 106, "unit": "bpm"}
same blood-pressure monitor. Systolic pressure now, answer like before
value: {"value": 106, "unit": "mmHg"}
